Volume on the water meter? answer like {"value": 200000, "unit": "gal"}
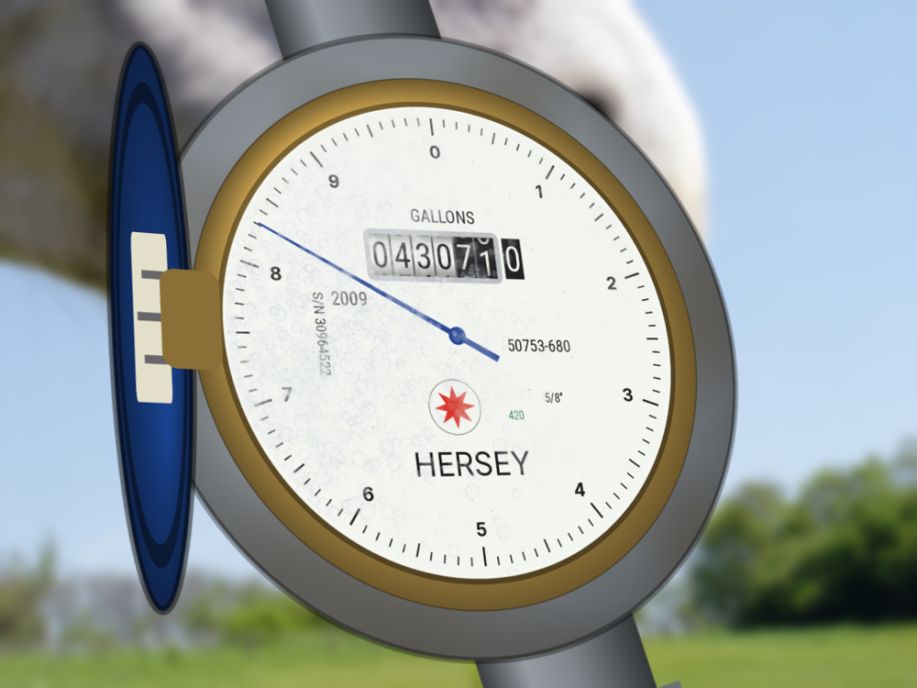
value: {"value": 430708.3, "unit": "gal"}
